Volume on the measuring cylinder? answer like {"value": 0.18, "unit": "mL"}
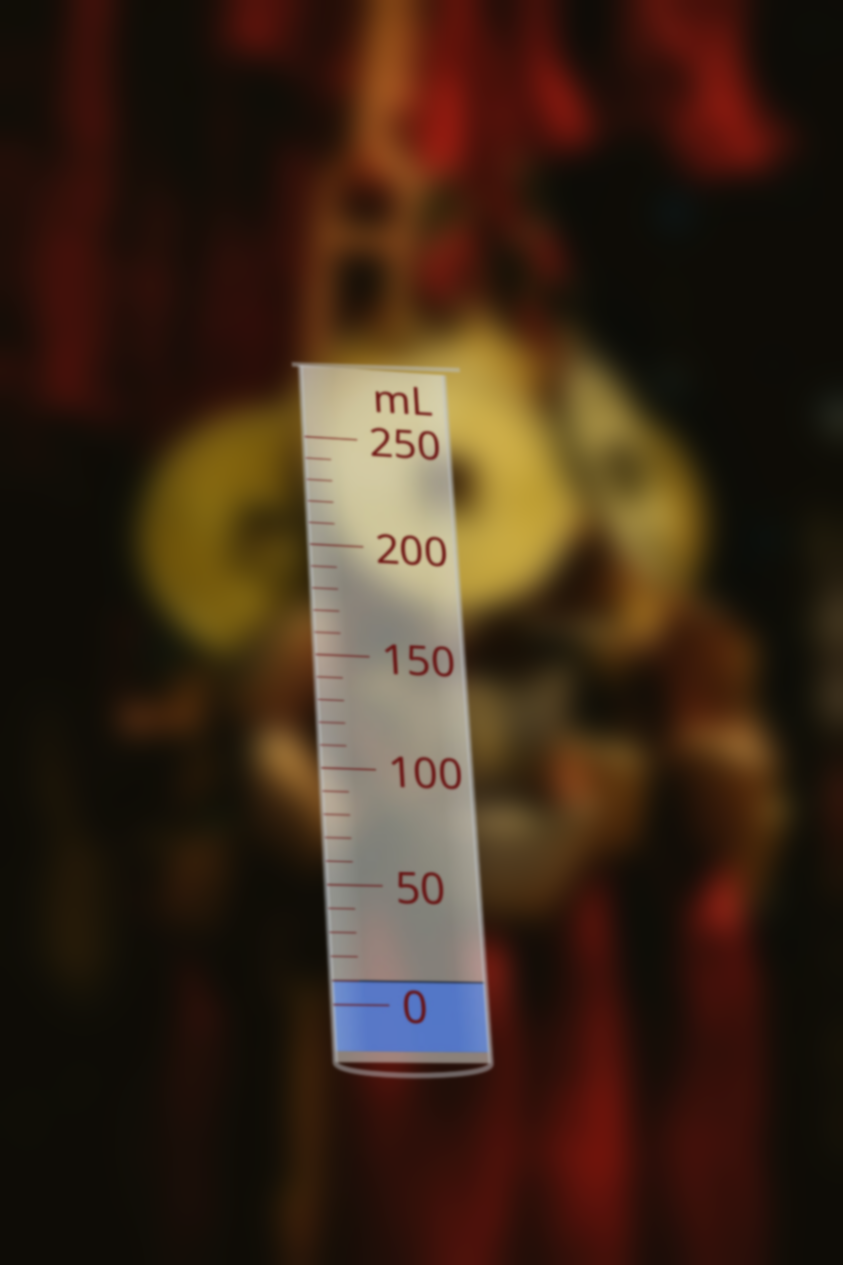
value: {"value": 10, "unit": "mL"}
